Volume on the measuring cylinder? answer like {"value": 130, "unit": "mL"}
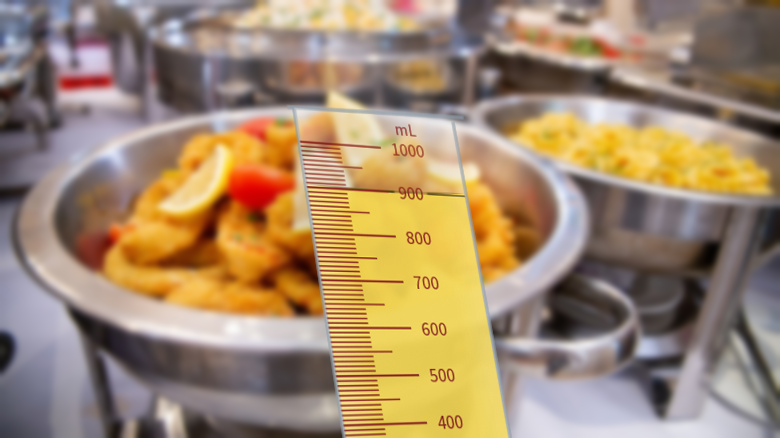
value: {"value": 900, "unit": "mL"}
